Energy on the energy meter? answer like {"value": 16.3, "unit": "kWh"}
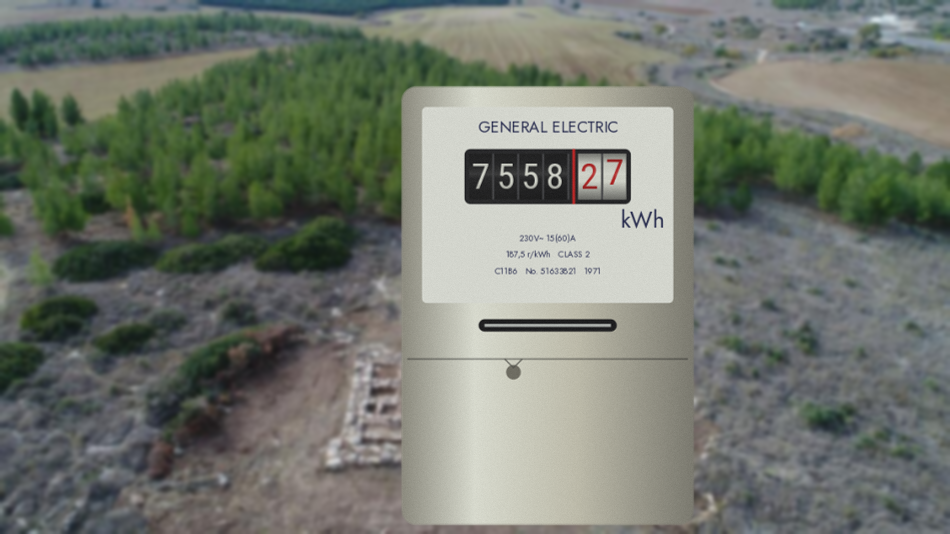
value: {"value": 7558.27, "unit": "kWh"}
